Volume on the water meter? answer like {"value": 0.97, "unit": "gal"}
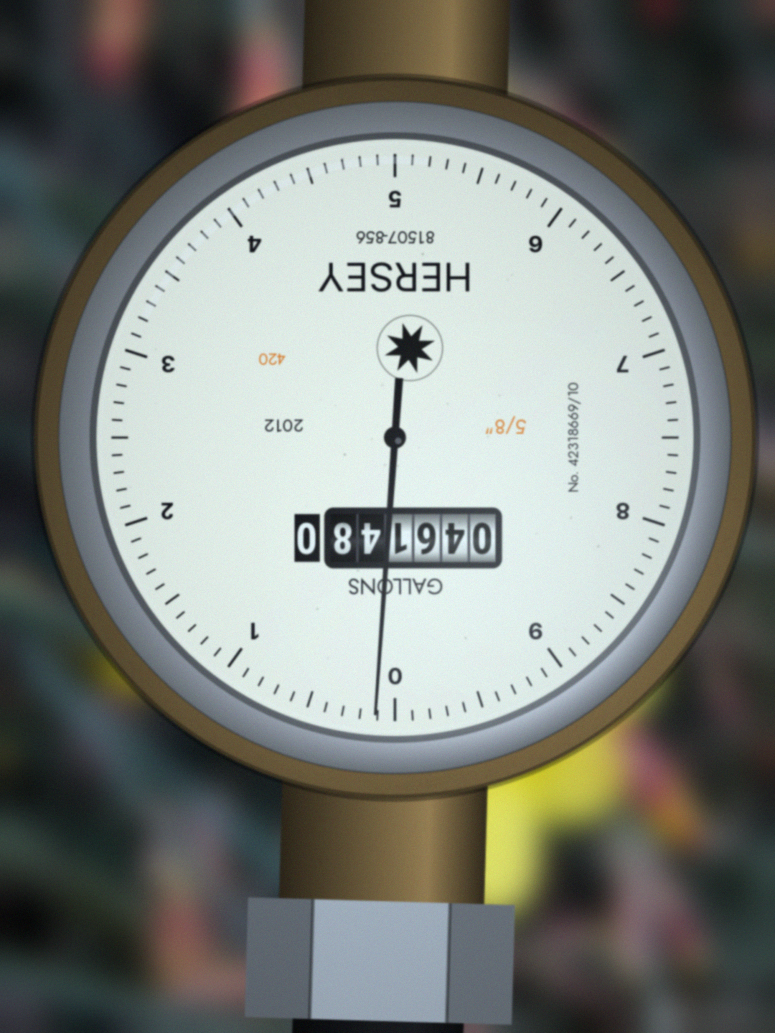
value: {"value": 461480.1, "unit": "gal"}
